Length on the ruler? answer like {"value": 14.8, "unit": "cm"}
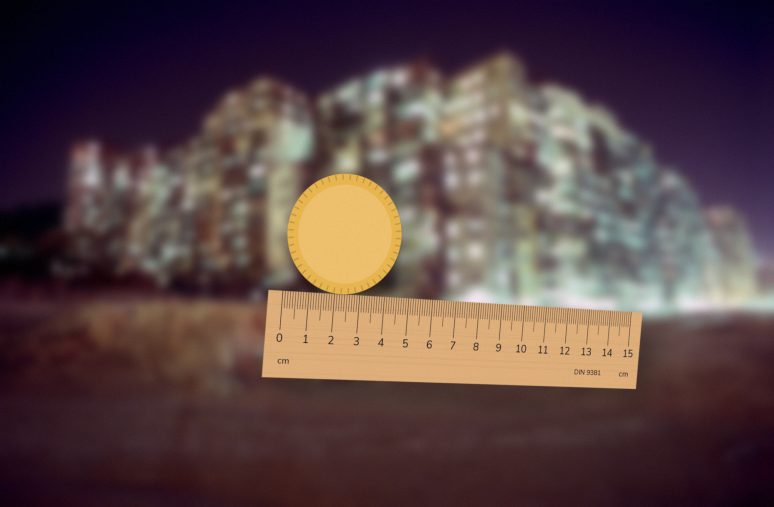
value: {"value": 4.5, "unit": "cm"}
